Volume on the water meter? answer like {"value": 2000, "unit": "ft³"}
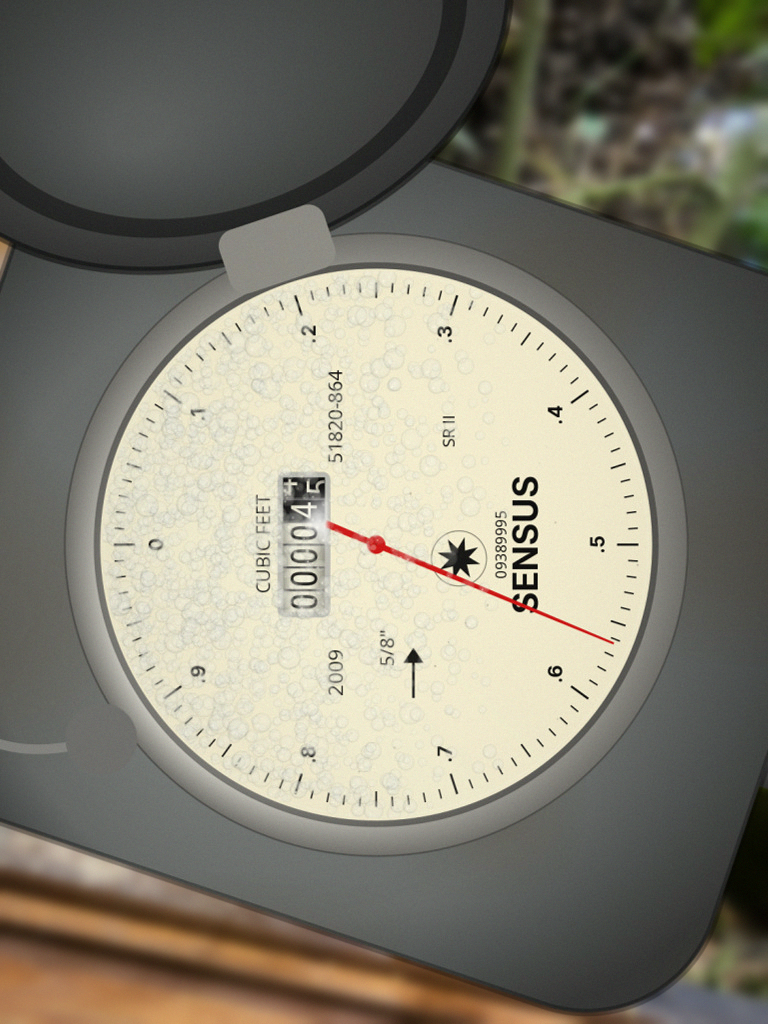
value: {"value": 44.56, "unit": "ft³"}
